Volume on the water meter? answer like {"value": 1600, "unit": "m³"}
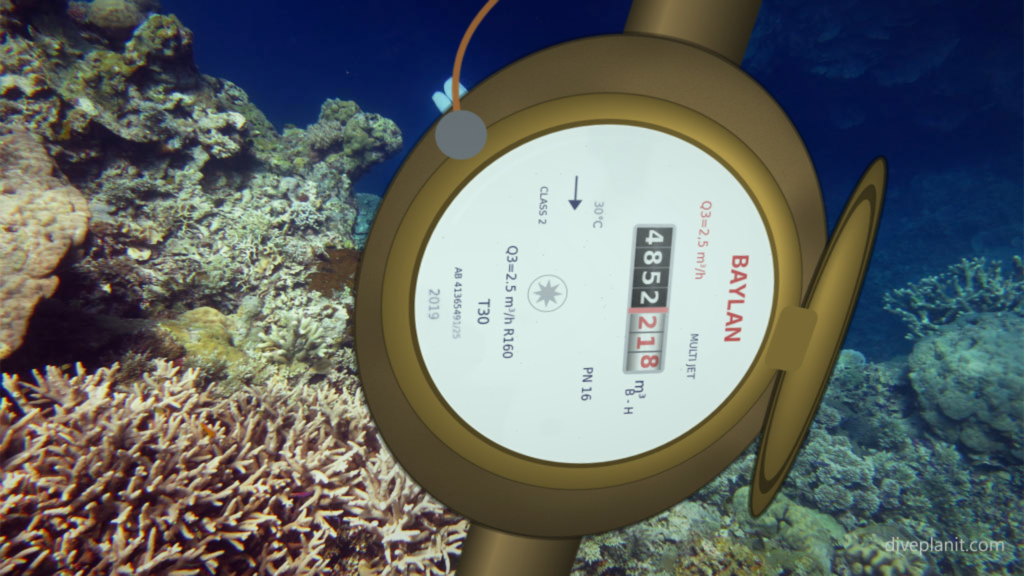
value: {"value": 4852.218, "unit": "m³"}
